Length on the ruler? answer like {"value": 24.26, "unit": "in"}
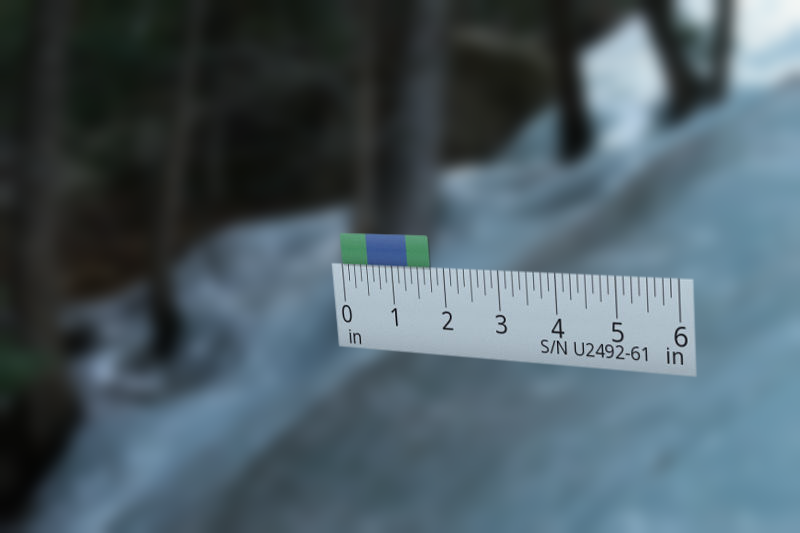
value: {"value": 1.75, "unit": "in"}
